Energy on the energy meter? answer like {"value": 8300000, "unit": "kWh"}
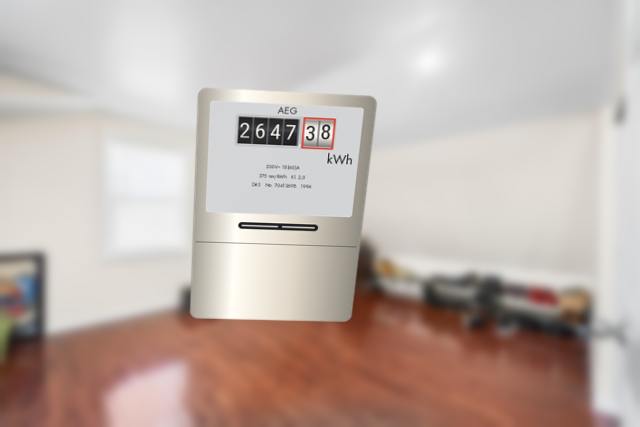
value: {"value": 2647.38, "unit": "kWh"}
